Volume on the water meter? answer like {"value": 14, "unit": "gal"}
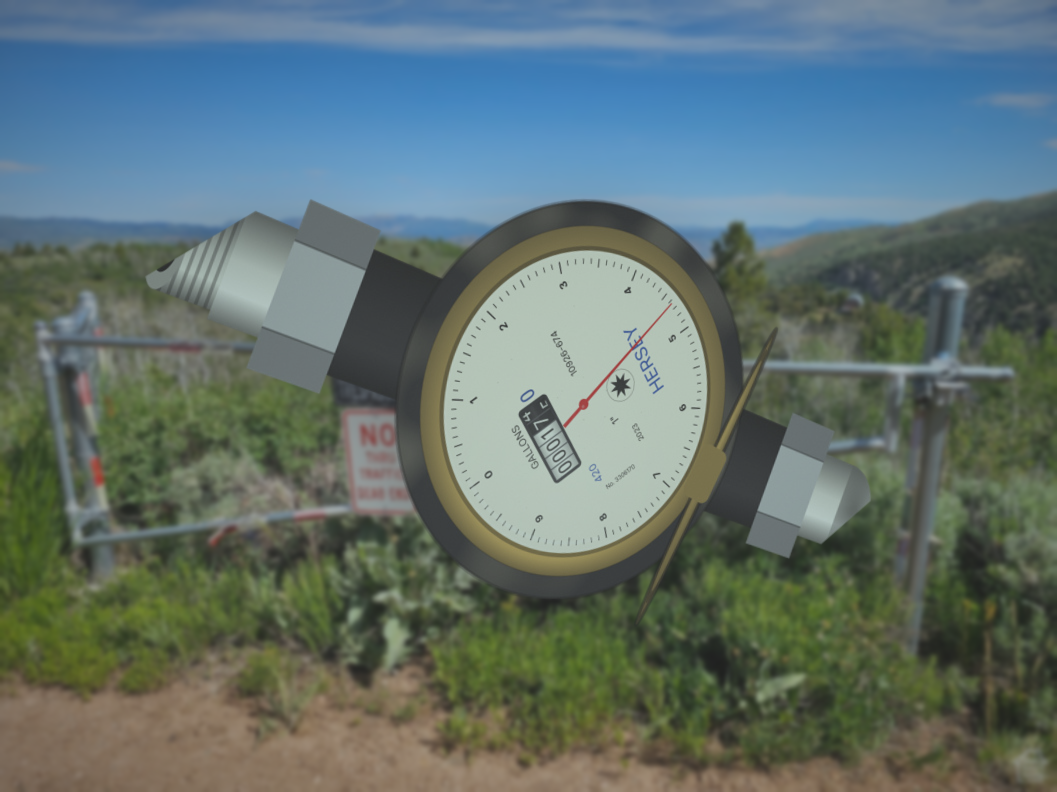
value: {"value": 1744.6, "unit": "gal"}
